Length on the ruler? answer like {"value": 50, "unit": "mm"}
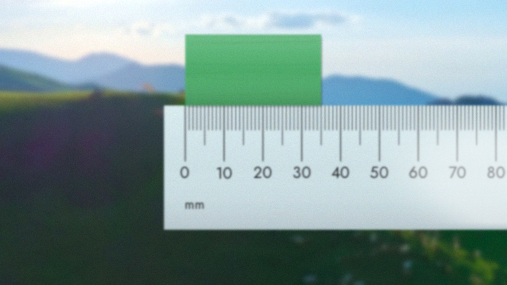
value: {"value": 35, "unit": "mm"}
